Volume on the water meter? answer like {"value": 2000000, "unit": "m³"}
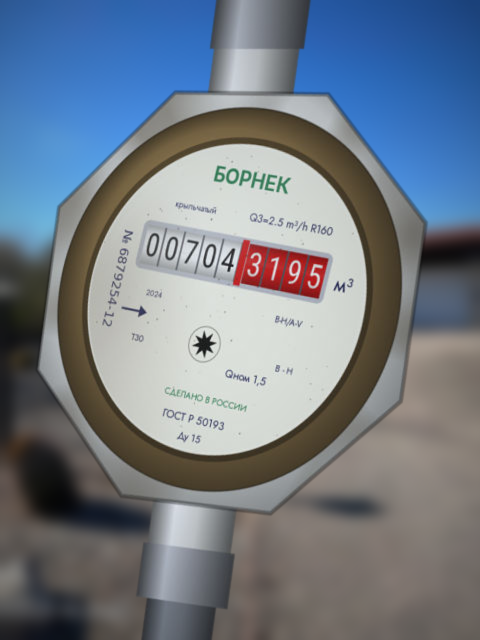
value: {"value": 704.3195, "unit": "m³"}
